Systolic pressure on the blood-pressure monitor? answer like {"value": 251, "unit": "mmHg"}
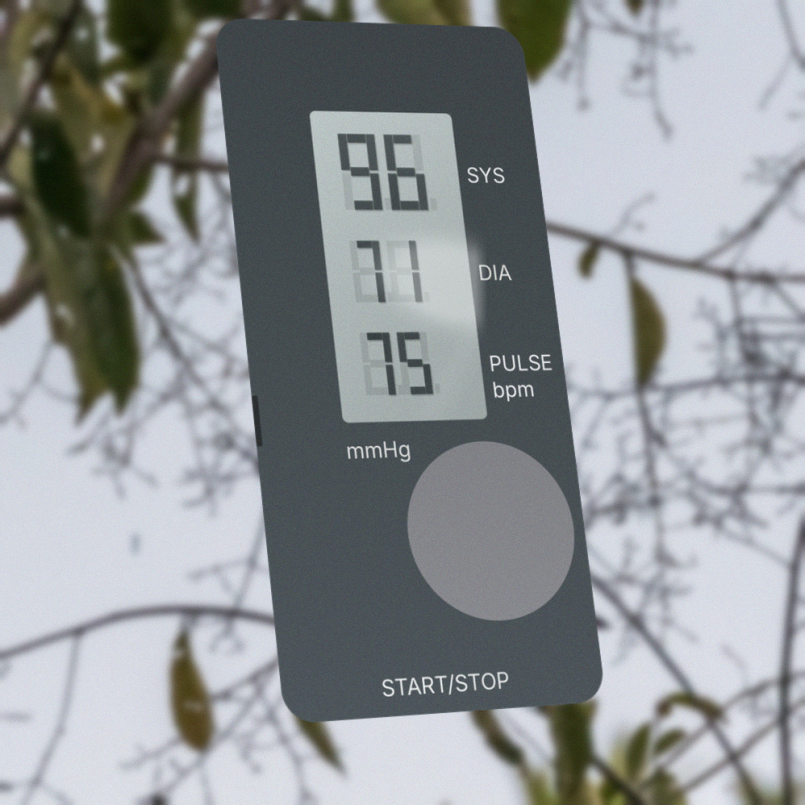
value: {"value": 96, "unit": "mmHg"}
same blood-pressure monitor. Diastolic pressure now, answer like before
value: {"value": 71, "unit": "mmHg"}
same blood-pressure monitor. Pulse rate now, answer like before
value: {"value": 75, "unit": "bpm"}
